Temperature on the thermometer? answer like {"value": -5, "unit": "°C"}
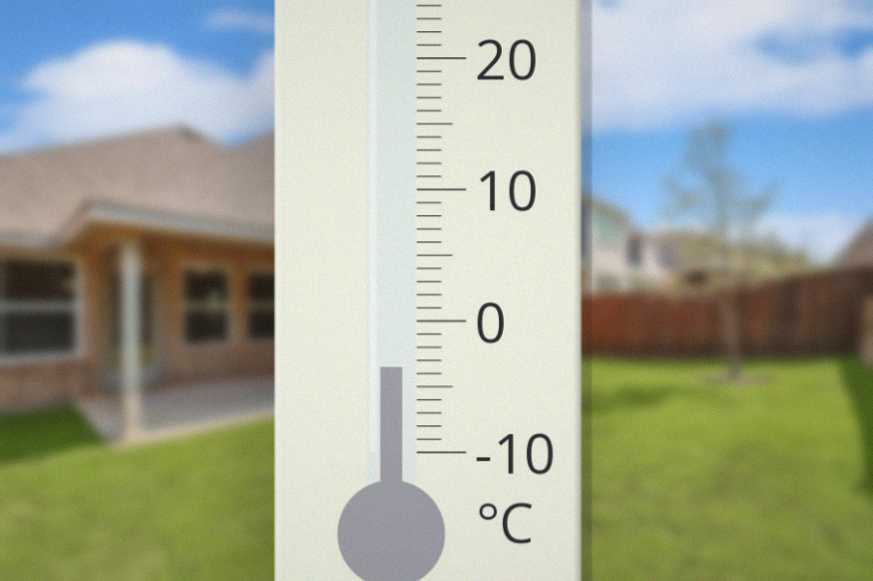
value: {"value": -3.5, "unit": "°C"}
